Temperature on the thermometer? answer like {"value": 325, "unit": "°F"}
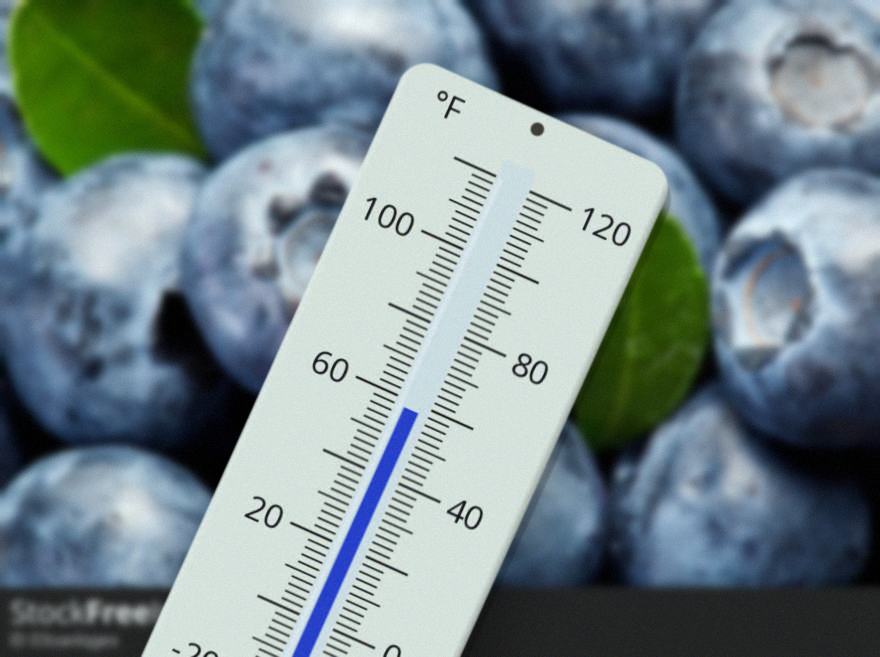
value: {"value": 58, "unit": "°F"}
